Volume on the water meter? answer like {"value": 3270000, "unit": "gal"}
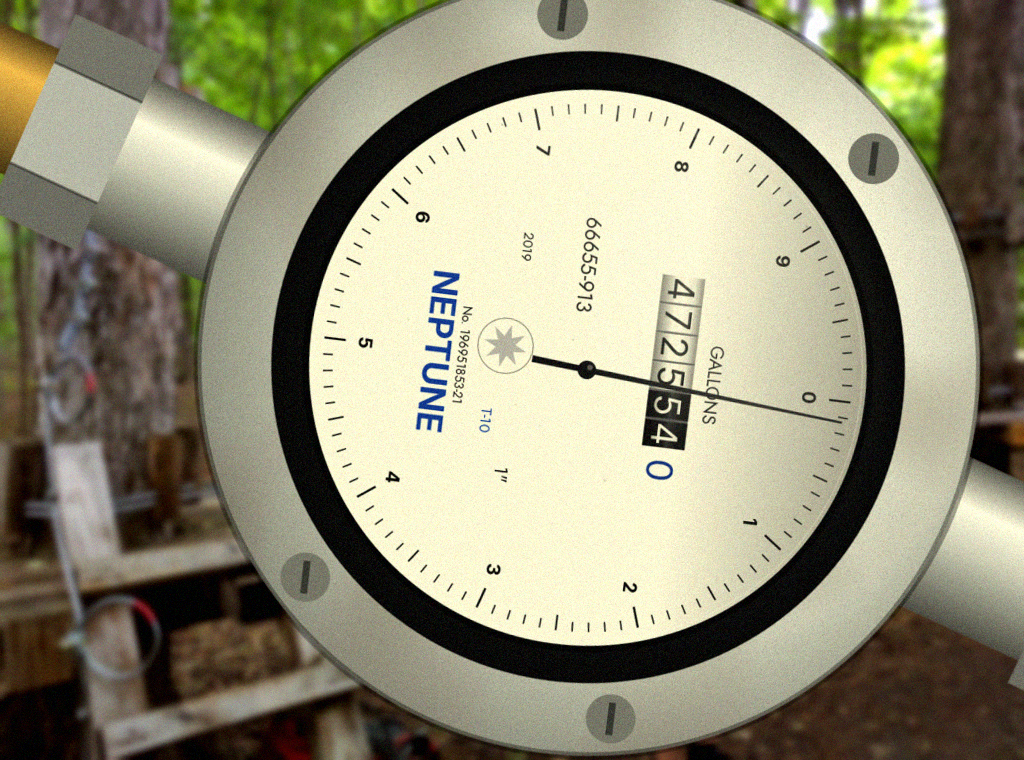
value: {"value": 4725540.1, "unit": "gal"}
